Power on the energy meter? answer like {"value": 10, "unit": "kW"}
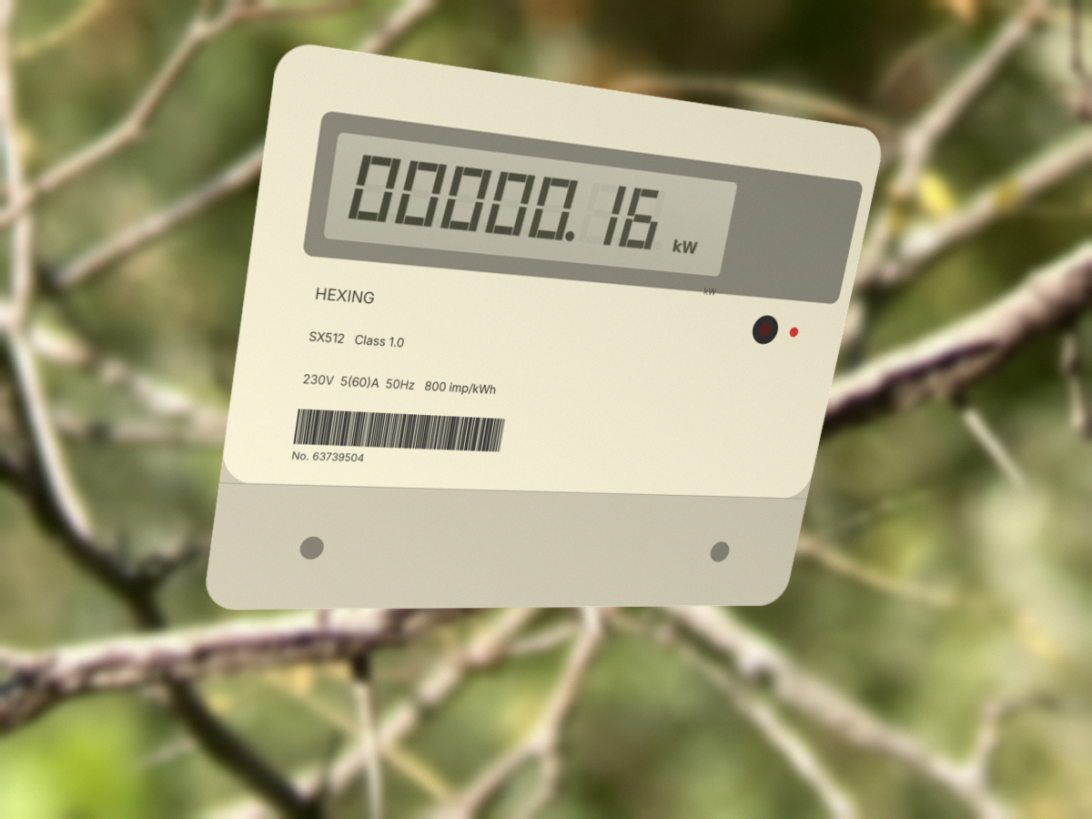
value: {"value": 0.16, "unit": "kW"}
